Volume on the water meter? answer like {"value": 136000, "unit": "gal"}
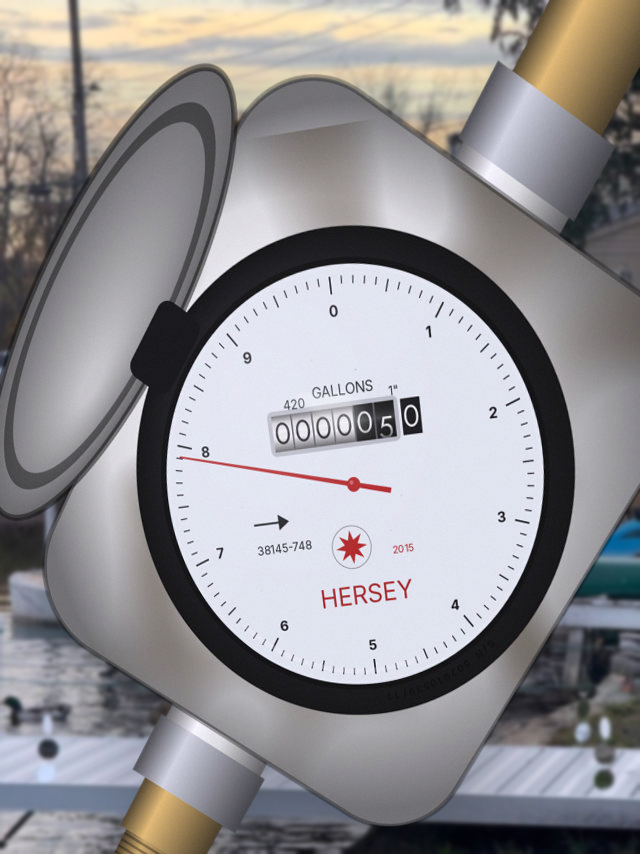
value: {"value": 47.9, "unit": "gal"}
